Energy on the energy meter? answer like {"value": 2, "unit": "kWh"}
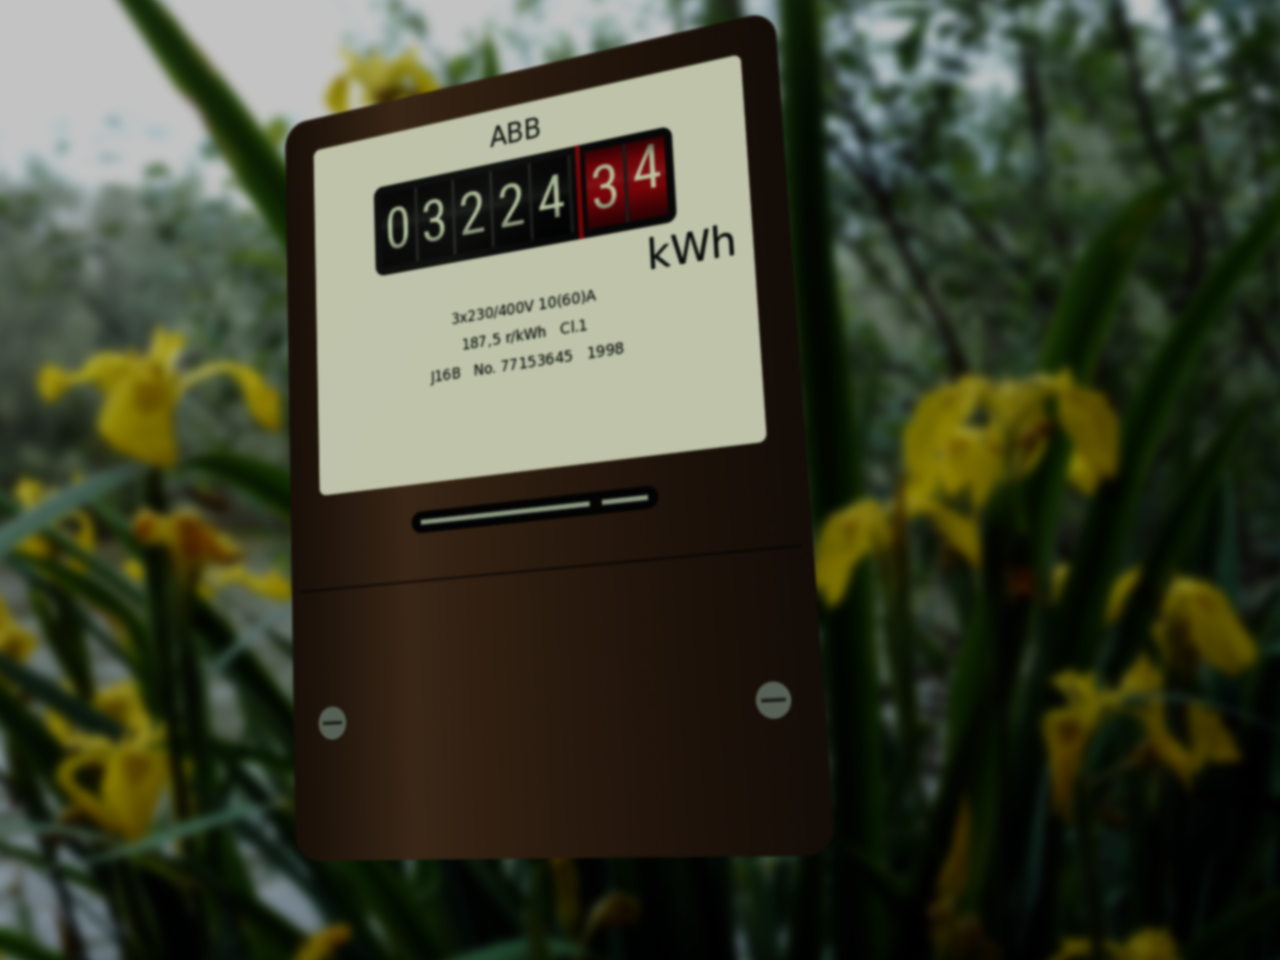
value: {"value": 3224.34, "unit": "kWh"}
